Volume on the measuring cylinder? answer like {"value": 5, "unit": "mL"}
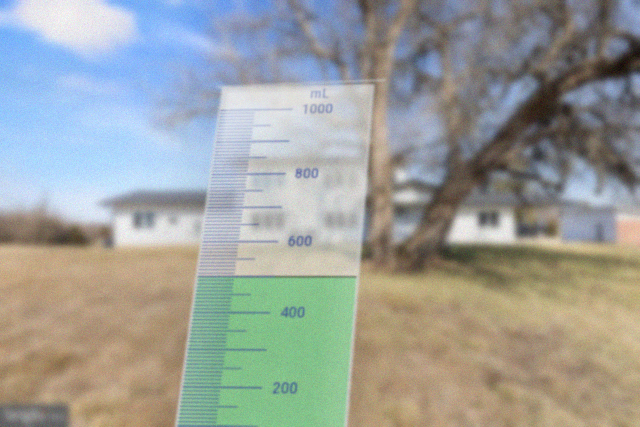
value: {"value": 500, "unit": "mL"}
